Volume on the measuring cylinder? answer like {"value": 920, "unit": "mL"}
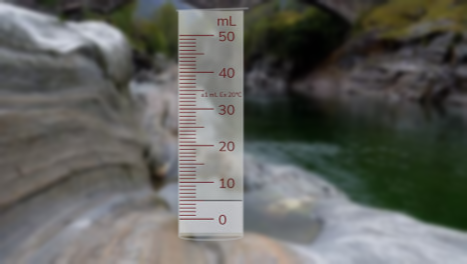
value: {"value": 5, "unit": "mL"}
